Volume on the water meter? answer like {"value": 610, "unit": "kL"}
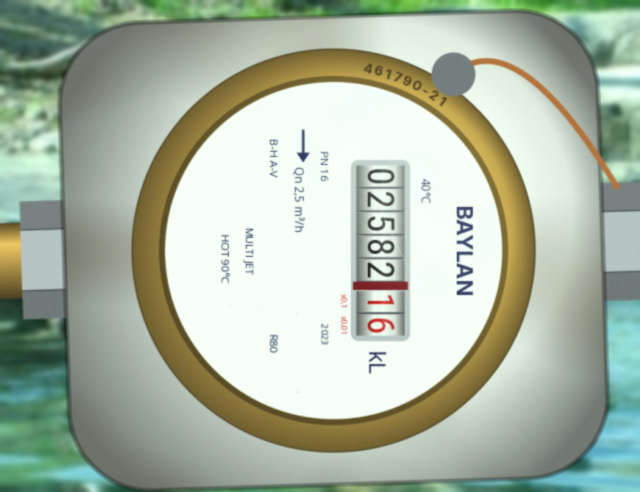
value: {"value": 2582.16, "unit": "kL"}
